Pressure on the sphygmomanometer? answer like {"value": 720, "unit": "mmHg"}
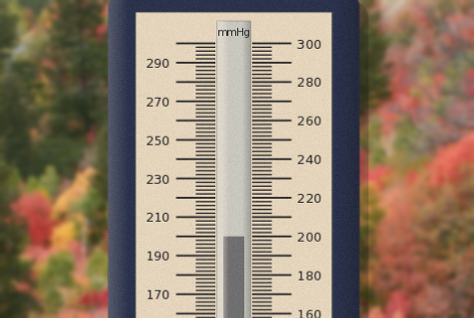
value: {"value": 200, "unit": "mmHg"}
